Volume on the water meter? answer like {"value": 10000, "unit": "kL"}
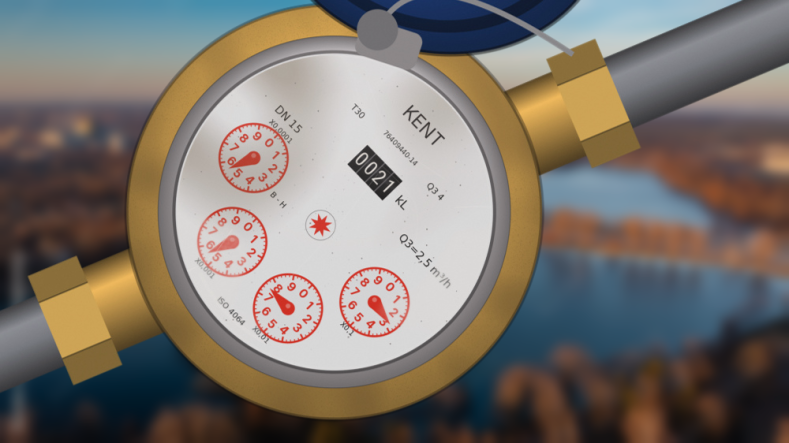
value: {"value": 21.2755, "unit": "kL"}
